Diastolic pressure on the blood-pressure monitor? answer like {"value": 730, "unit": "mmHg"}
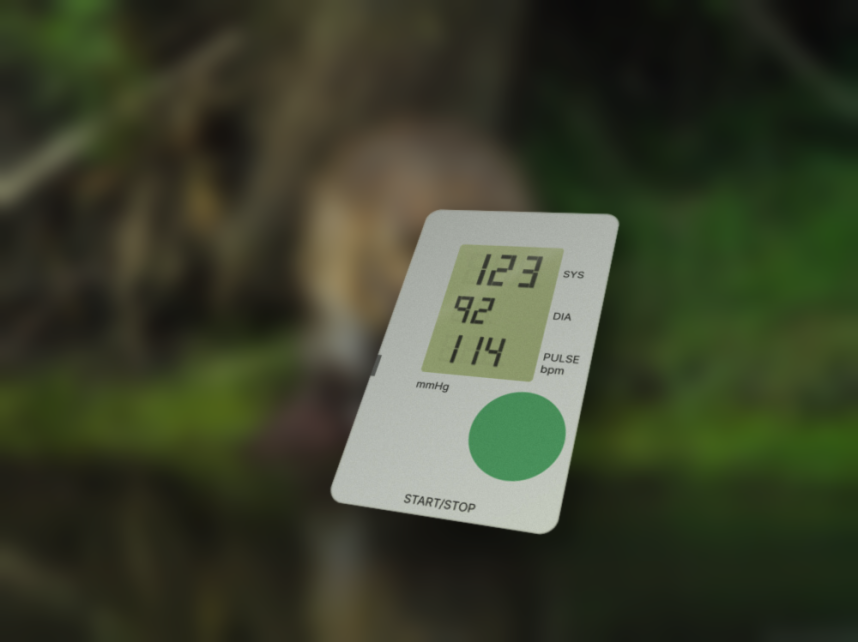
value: {"value": 92, "unit": "mmHg"}
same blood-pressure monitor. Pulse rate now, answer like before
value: {"value": 114, "unit": "bpm"}
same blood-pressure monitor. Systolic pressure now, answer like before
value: {"value": 123, "unit": "mmHg"}
